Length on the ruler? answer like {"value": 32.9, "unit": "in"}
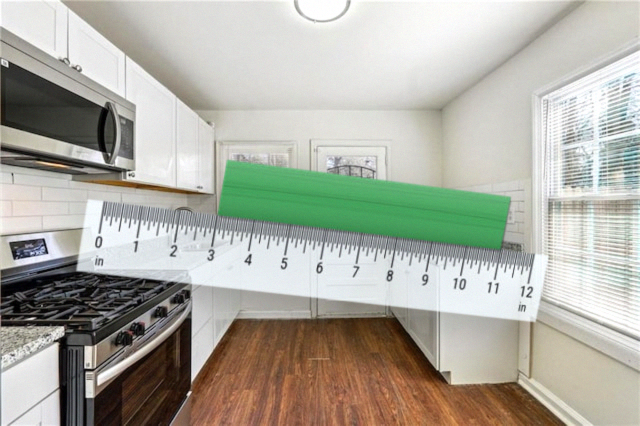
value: {"value": 8, "unit": "in"}
